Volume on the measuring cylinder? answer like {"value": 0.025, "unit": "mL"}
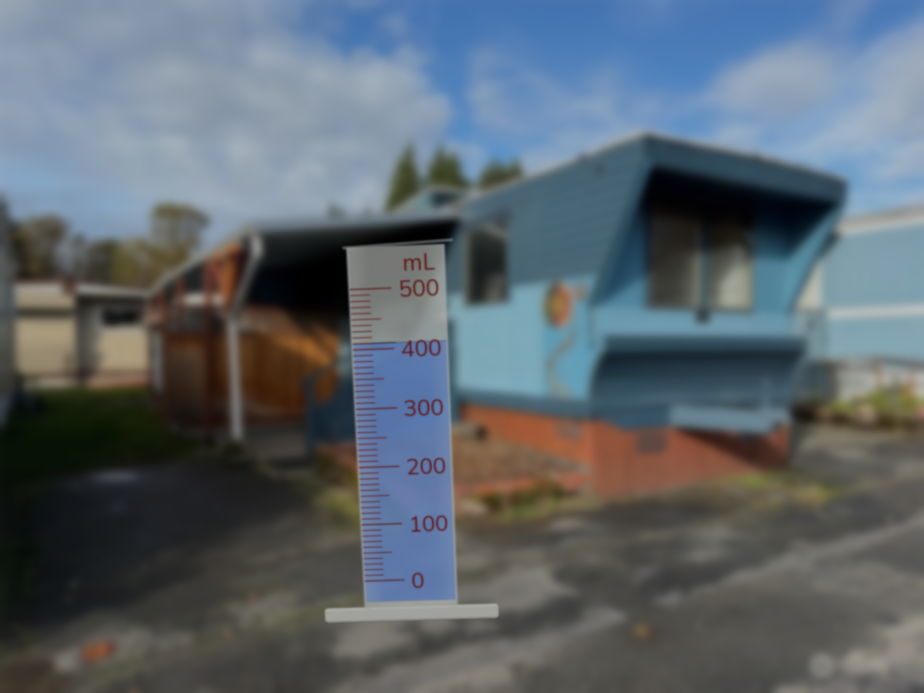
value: {"value": 410, "unit": "mL"}
